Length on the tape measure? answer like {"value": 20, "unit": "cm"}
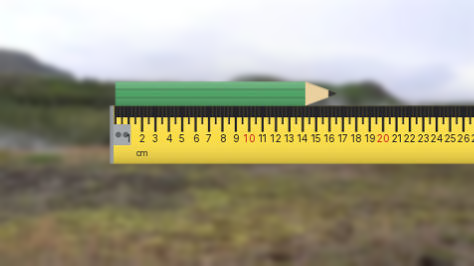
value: {"value": 16.5, "unit": "cm"}
